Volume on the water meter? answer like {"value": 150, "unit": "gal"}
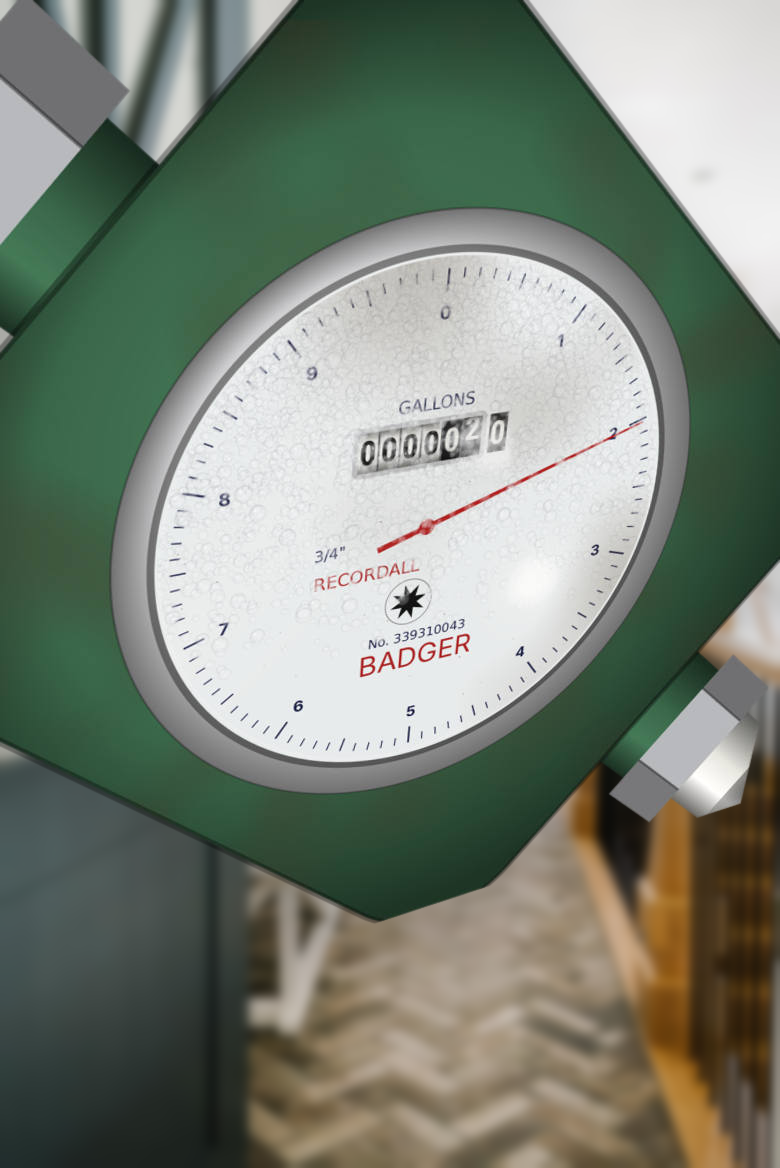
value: {"value": 22.0, "unit": "gal"}
